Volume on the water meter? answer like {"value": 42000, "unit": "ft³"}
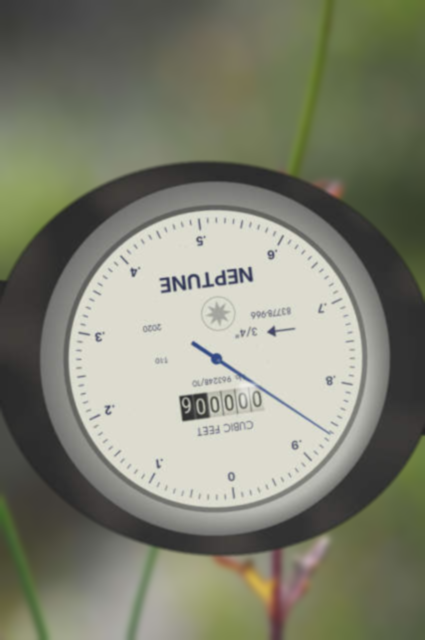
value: {"value": 5.86, "unit": "ft³"}
